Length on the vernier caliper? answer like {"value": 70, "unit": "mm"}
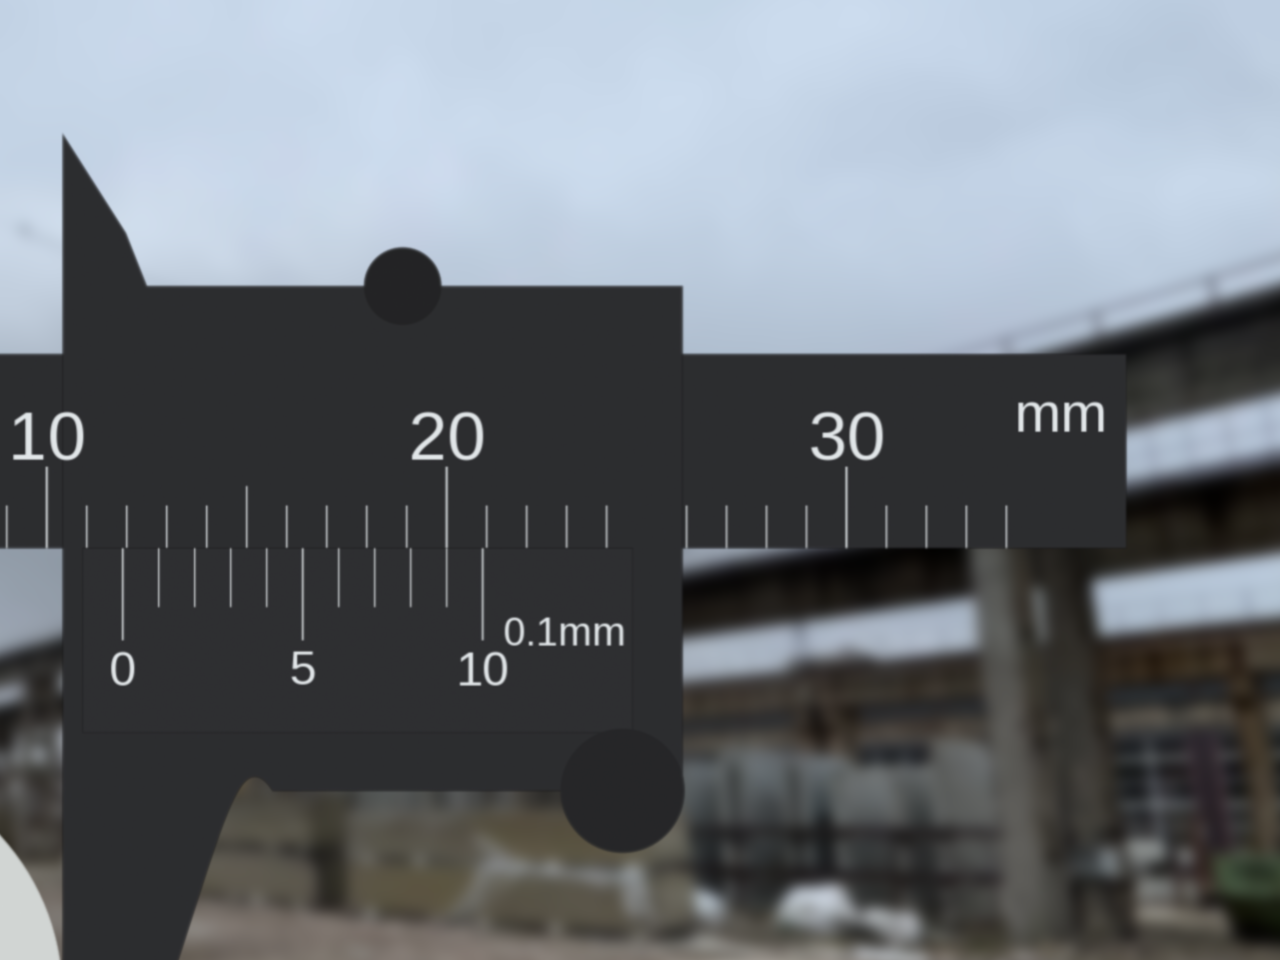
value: {"value": 11.9, "unit": "mm"}
